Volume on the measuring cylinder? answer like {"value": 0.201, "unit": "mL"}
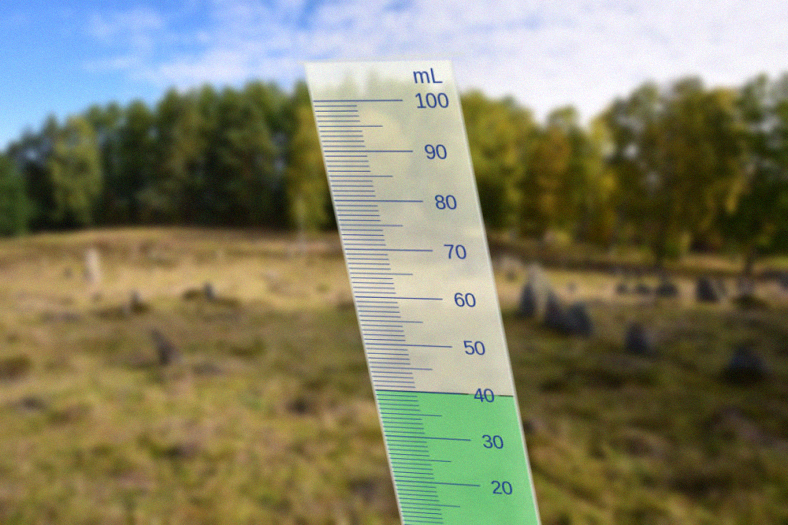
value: {"value": 40, "unit": "mL"}
